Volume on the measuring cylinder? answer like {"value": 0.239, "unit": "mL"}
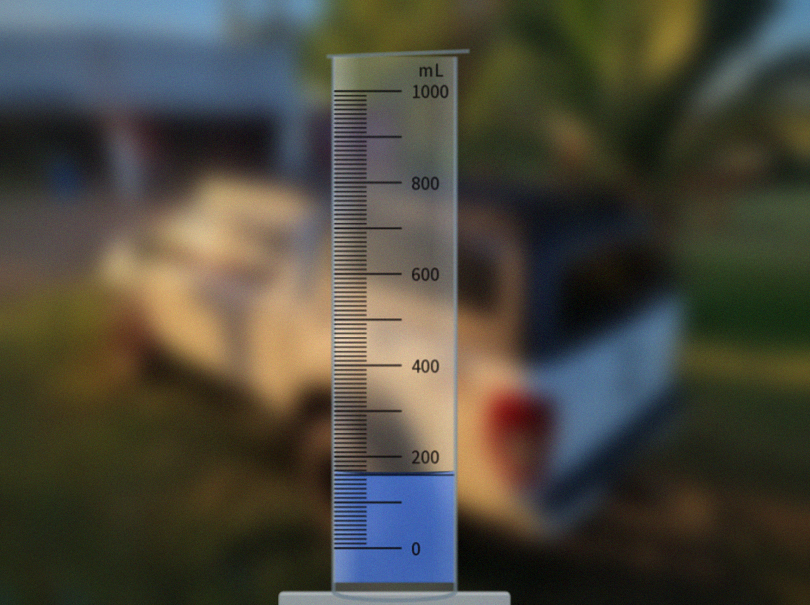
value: {"value": 160, "unit": "mL"}
